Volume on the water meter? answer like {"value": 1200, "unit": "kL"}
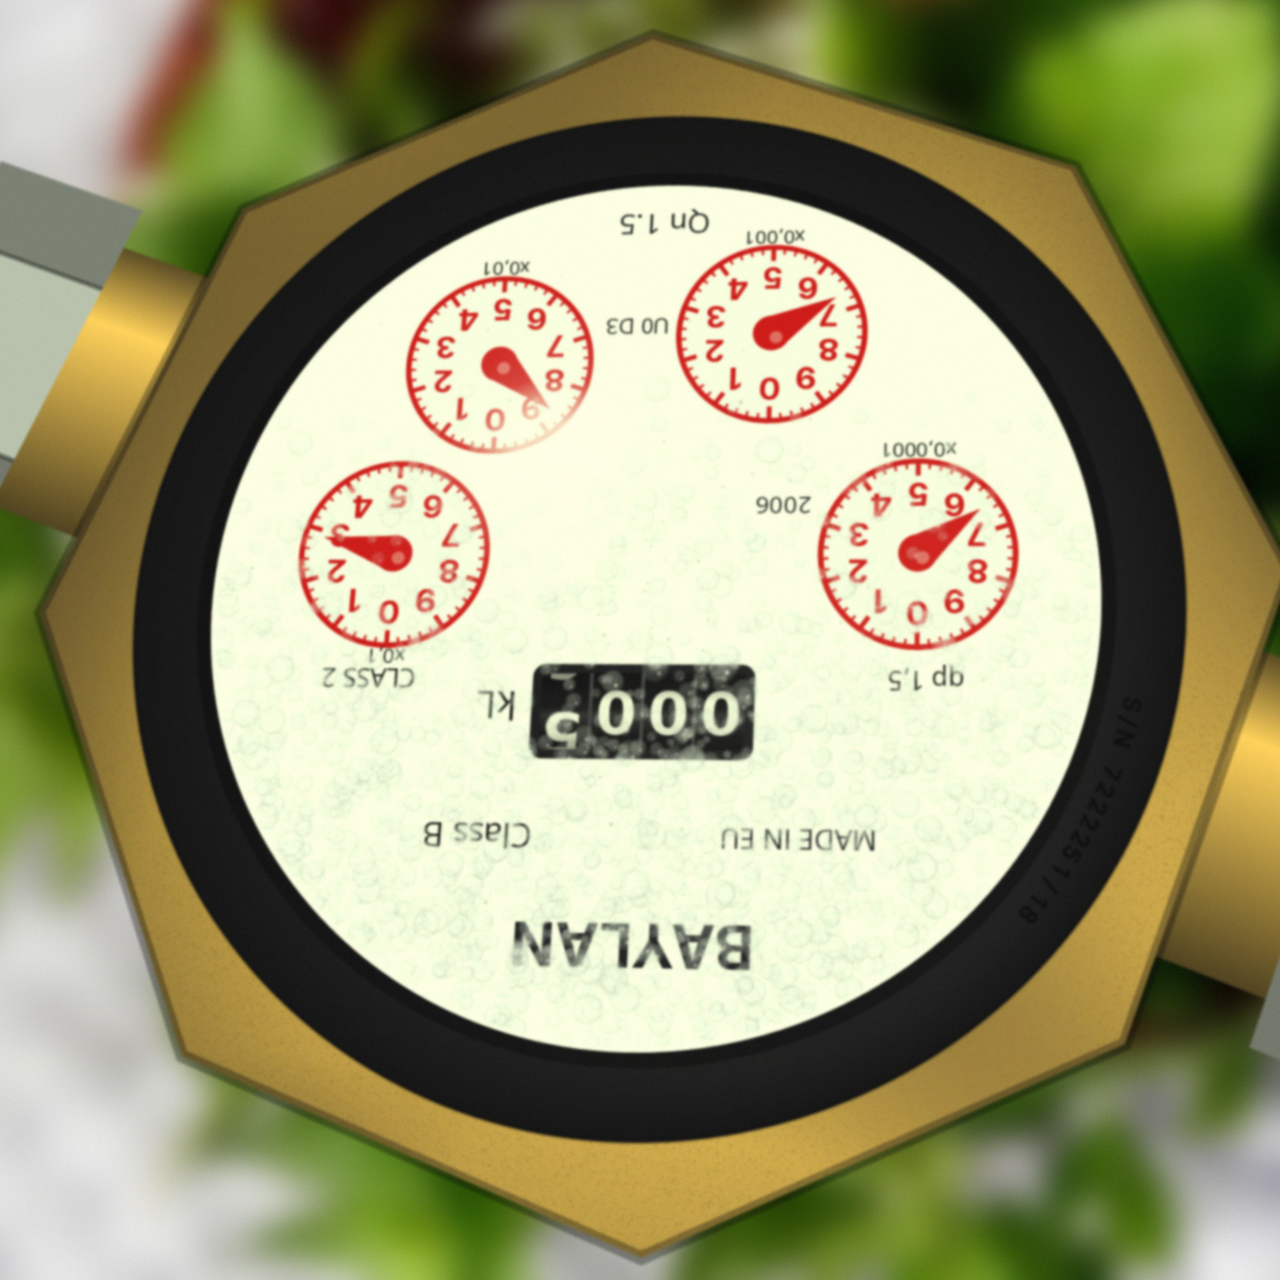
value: {"value": 5.2866, "unit": "kL"}
